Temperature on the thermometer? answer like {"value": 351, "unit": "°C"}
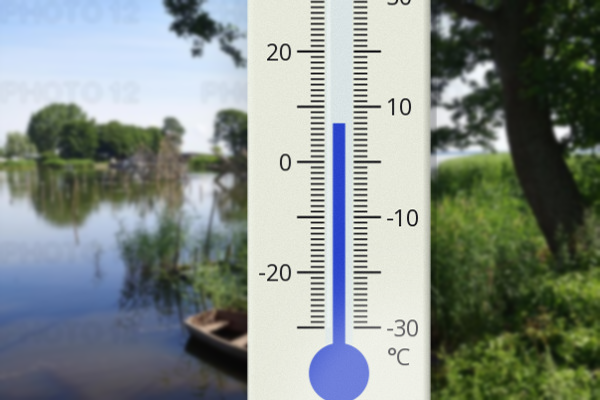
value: {"value": 7, "unit": "°C"}
